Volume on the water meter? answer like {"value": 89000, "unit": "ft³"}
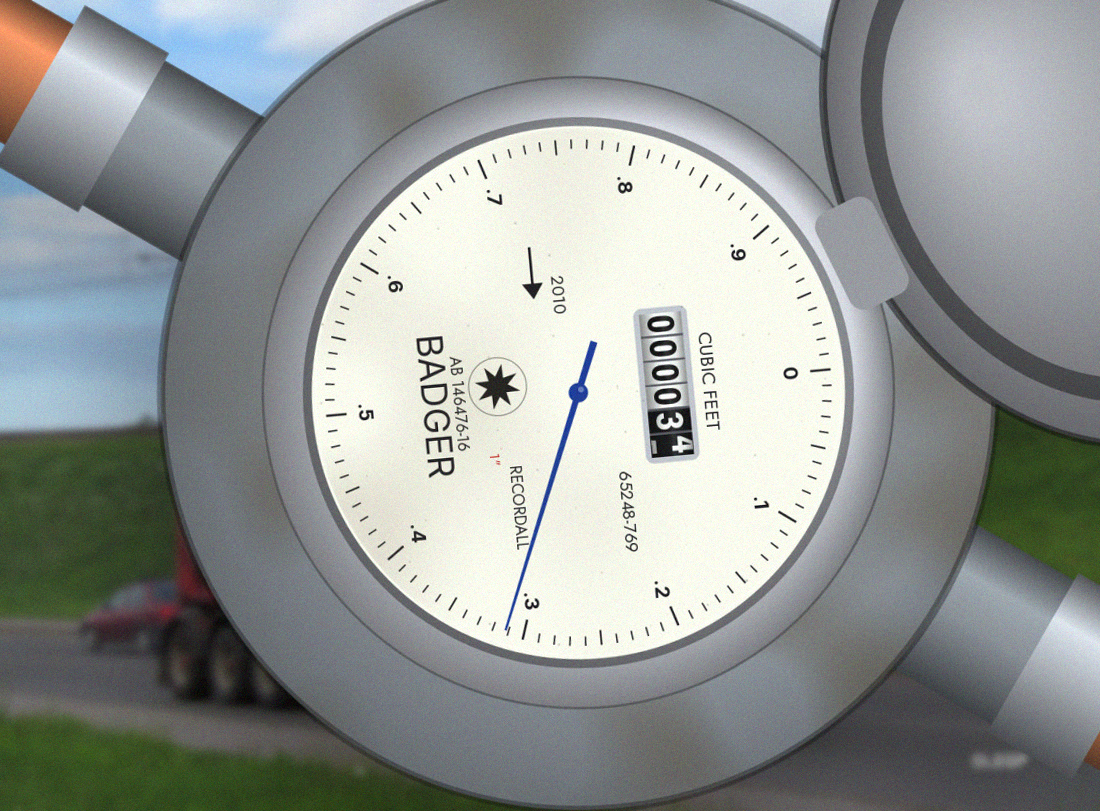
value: {"value": 34.31, "unit": "ft³"}
